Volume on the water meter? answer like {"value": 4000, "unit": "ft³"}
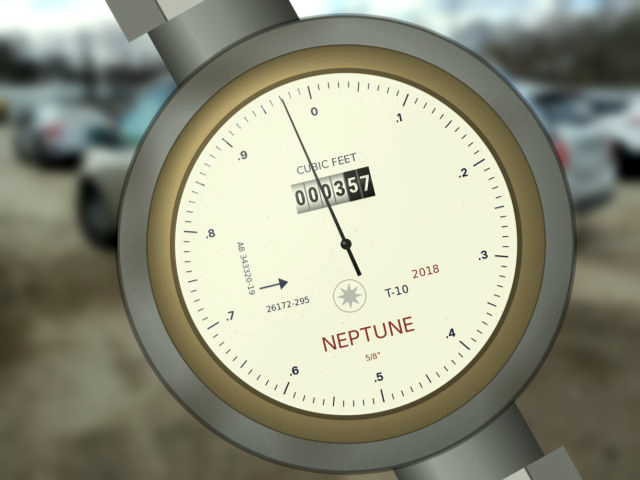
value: {"value": 356.97, "unit": "ft³"}
